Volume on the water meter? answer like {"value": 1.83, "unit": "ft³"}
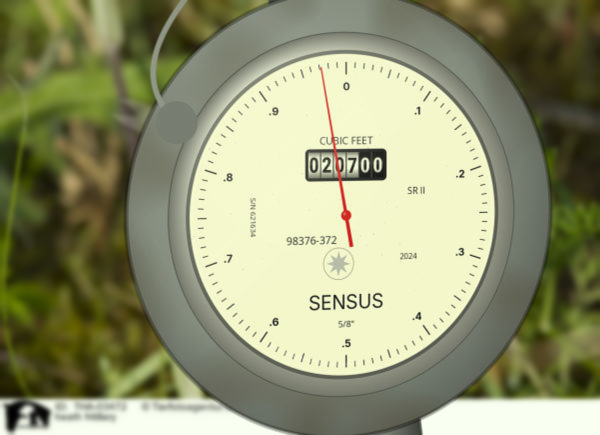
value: {"value": 20699.97, "unit": "ft³"}
